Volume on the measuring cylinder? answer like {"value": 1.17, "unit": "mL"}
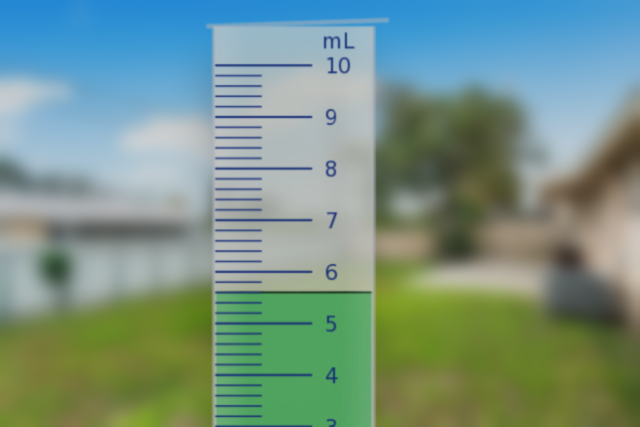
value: {"value": 5.6, "unit": "mL"}
